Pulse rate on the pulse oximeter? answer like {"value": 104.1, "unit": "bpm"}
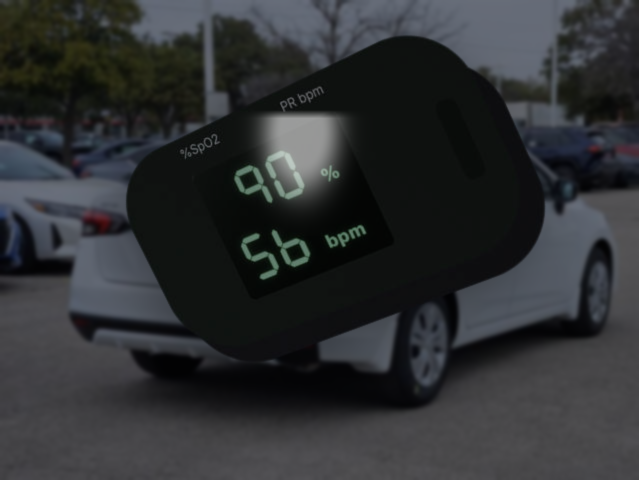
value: {"value": 56, "unit": "bpm"}
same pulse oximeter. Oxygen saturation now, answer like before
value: {"value": 90, "unit": "%"}
